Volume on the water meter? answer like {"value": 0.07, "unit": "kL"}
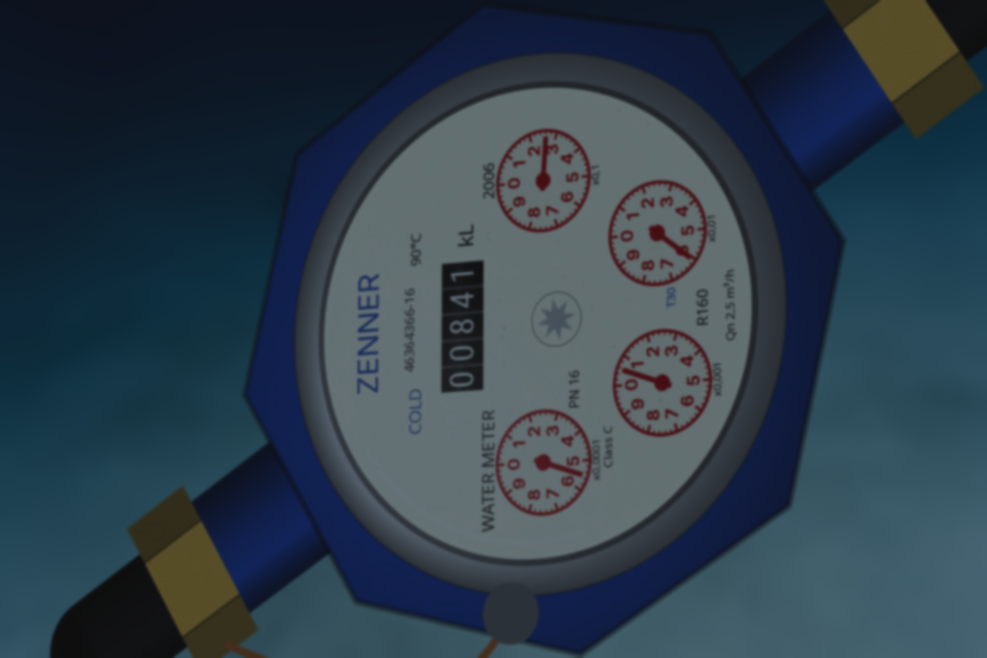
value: {"value": 841.2605, "unit": "kL"}
